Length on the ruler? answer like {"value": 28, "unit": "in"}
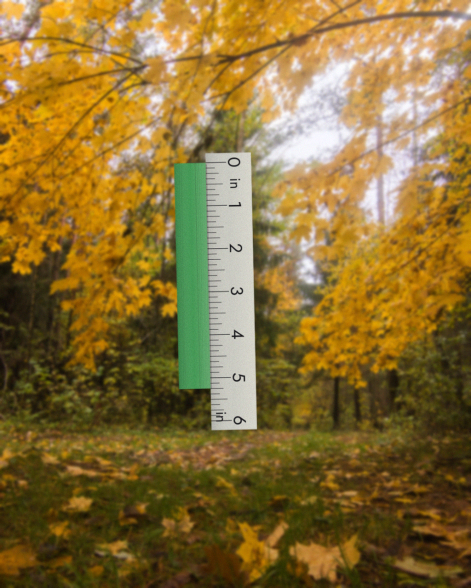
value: {"value": 5.25, "unit": "in"}
